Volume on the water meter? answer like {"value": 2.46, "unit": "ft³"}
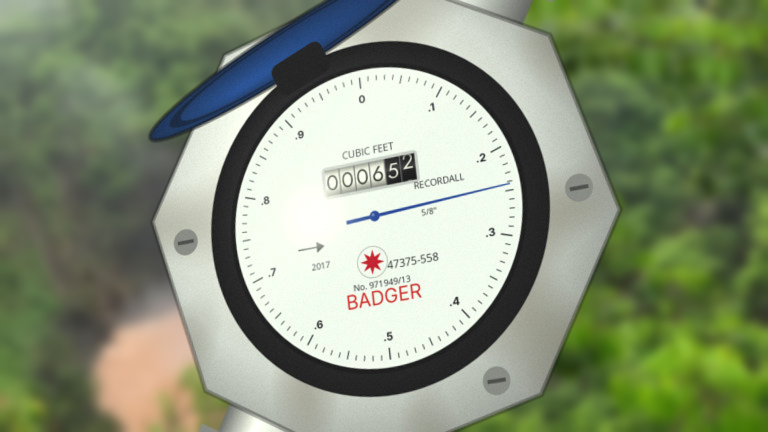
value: {"value": 652.24, "unit": "ft³"}
